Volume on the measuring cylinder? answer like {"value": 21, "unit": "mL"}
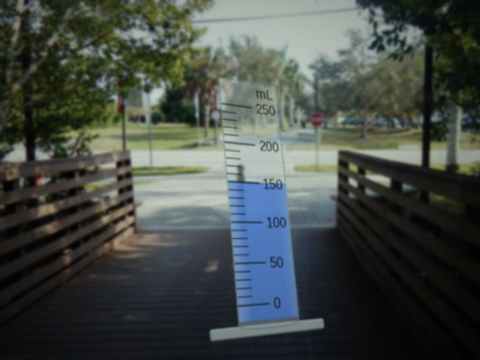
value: {"value": 150, "unit": "mL"}
